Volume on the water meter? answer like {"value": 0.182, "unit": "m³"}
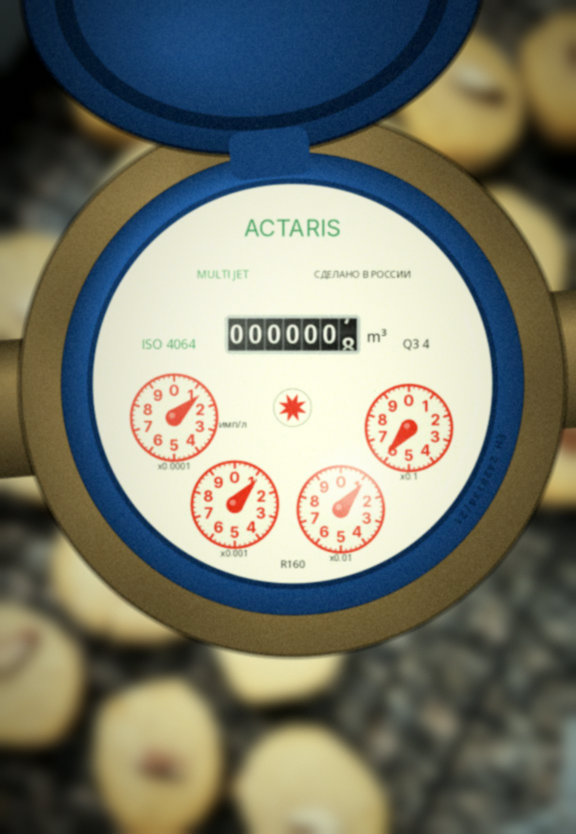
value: {"value": 7.6111, "unit": "m³"}
